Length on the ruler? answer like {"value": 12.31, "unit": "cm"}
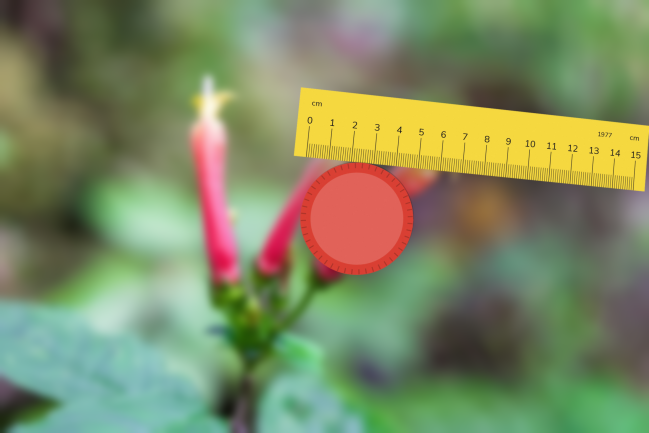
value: {"value": 5, "unit": "cm"}
